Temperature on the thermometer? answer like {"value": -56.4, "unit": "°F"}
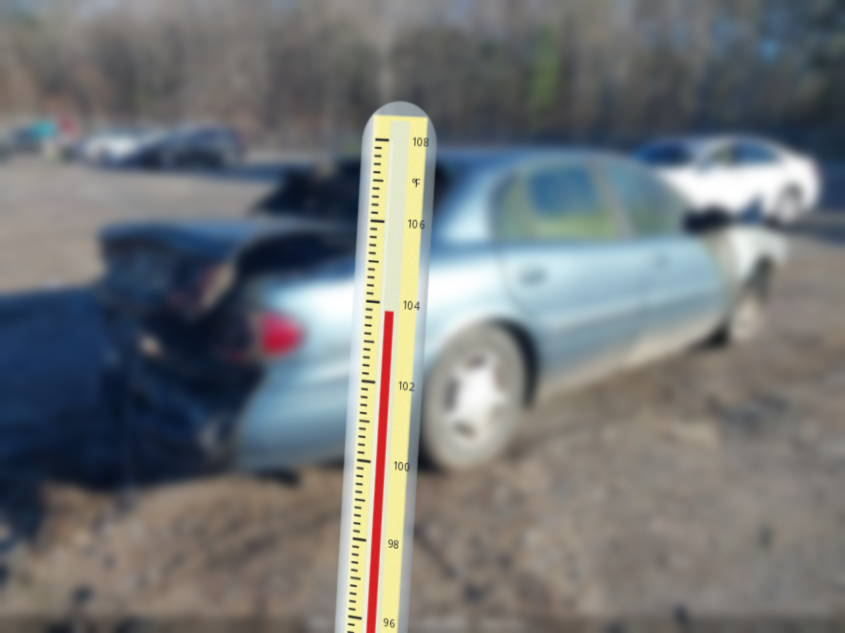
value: {"value": 103.8, "unit": "°F"}
